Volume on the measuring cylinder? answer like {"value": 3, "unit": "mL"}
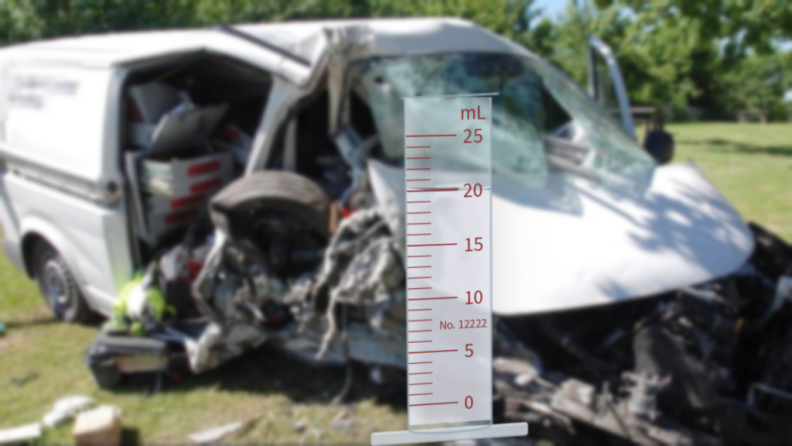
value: {"value": 20, "unit": "mL"}
